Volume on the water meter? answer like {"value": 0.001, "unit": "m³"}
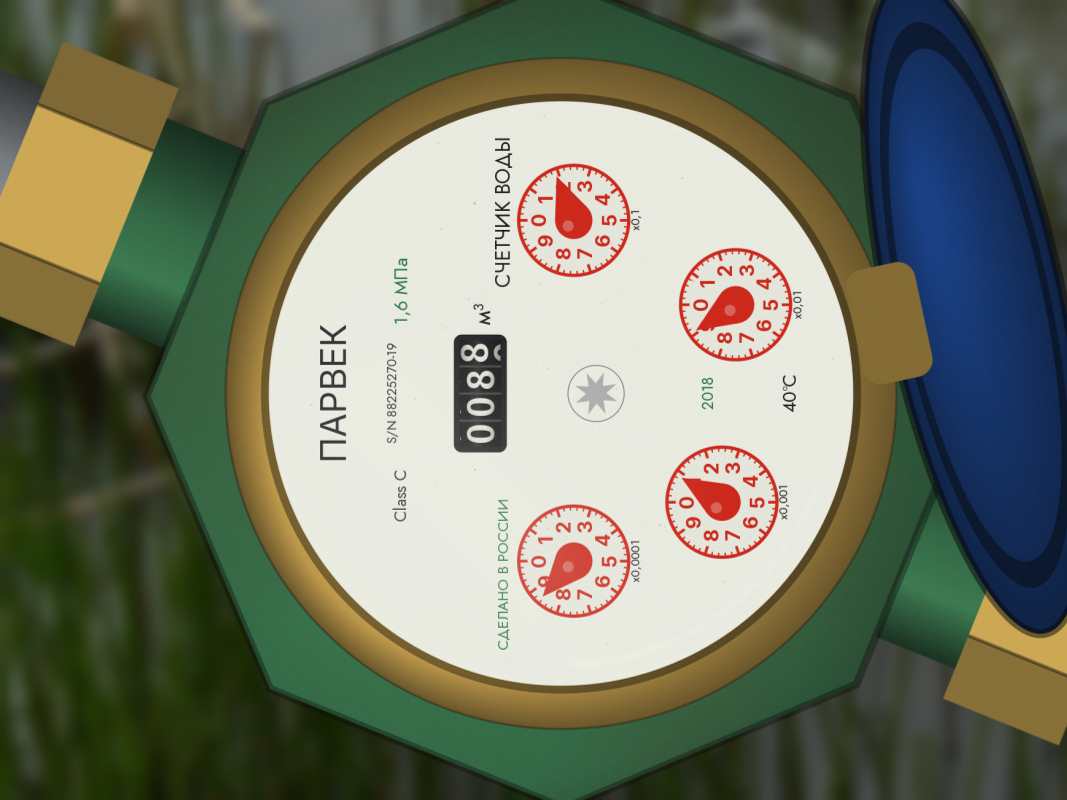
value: {"value": 88.1908, "unit": "m³"}
